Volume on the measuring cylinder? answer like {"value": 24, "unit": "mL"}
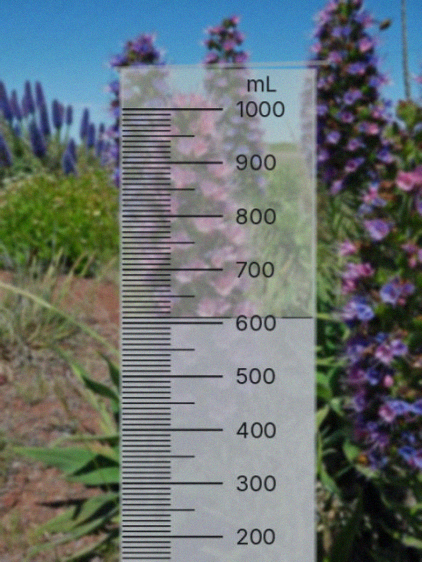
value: {"value": 610, "unit": "mL"}
